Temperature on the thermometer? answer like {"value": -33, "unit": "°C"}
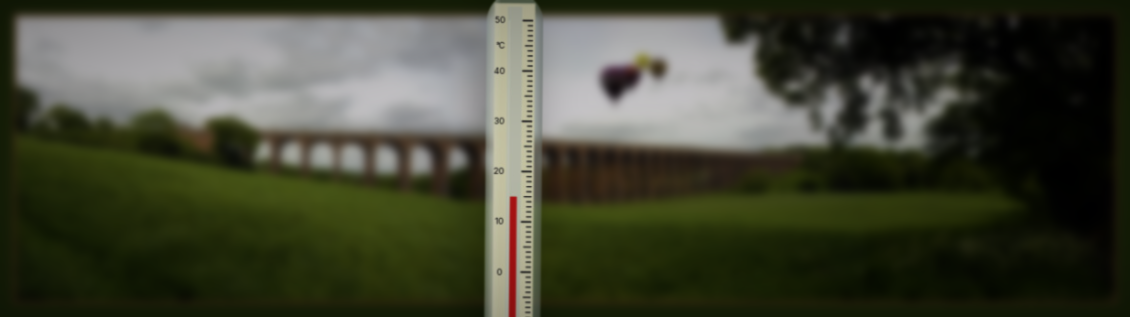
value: {"value": 15, "unit": "°C"}
